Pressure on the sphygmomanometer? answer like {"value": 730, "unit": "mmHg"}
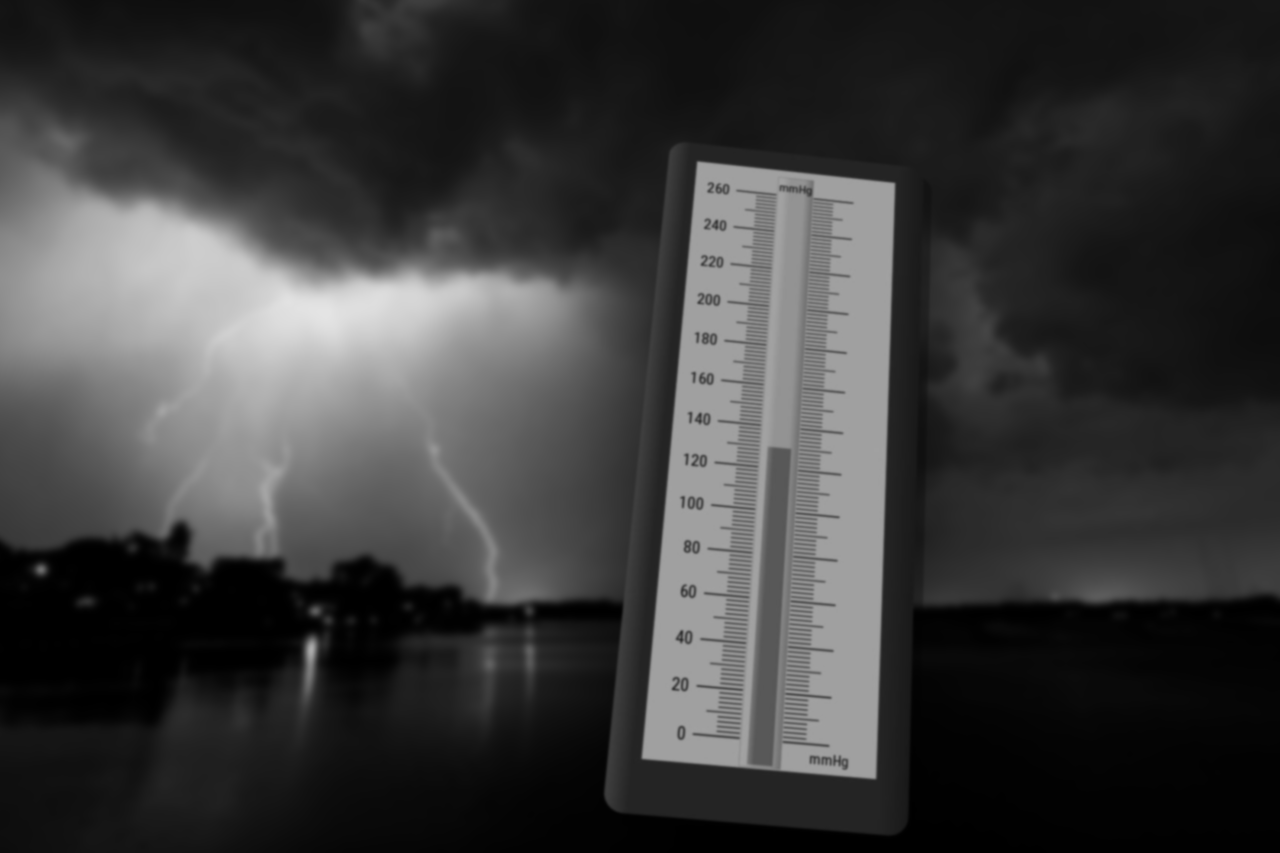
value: {"value": 130, "unit": "mmHg"}
